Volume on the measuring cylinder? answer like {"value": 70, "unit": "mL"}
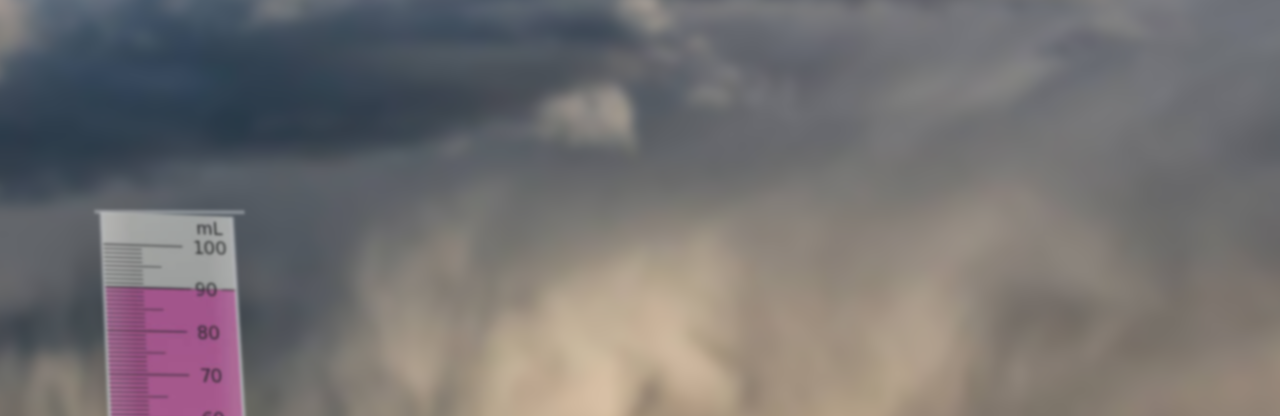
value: {"value": 90, "unit": "mL"}
